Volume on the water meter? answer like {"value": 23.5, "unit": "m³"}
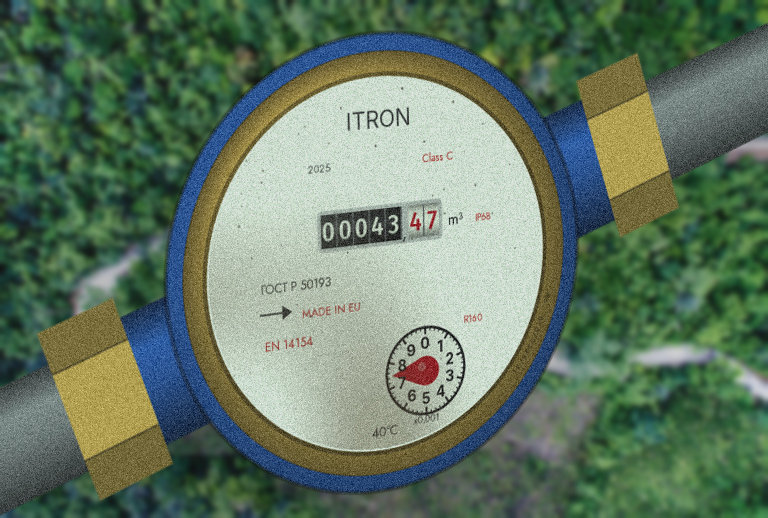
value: {"value": 43.477, "unit": "m³"}
